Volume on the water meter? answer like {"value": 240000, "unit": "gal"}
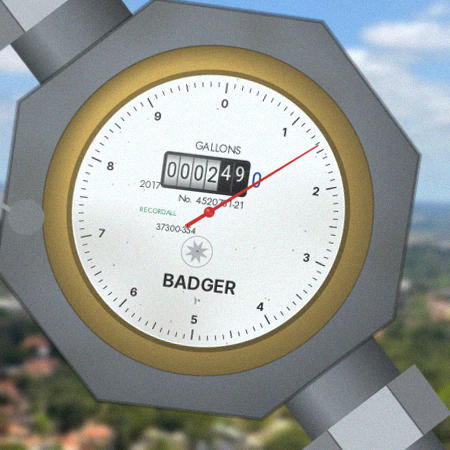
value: {"value": 2491.4, "unit": "gal"}
